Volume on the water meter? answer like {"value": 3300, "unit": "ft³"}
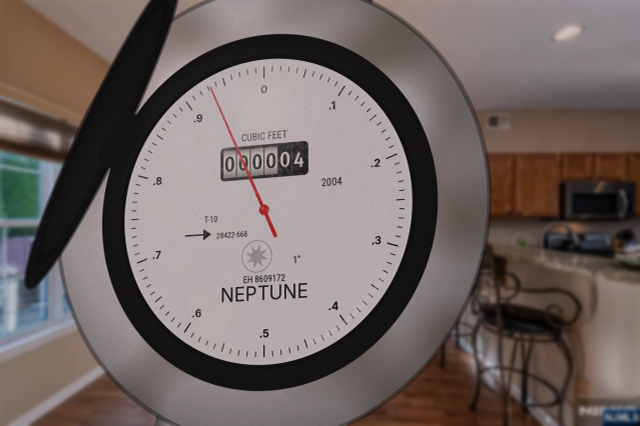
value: {"value": 3.93, "unit": "ft³"}
